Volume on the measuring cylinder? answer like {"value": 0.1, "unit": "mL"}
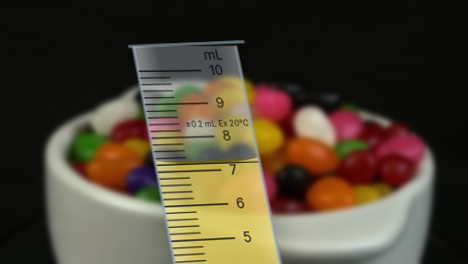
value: {"value": 7.2, "unit": "mL"}
